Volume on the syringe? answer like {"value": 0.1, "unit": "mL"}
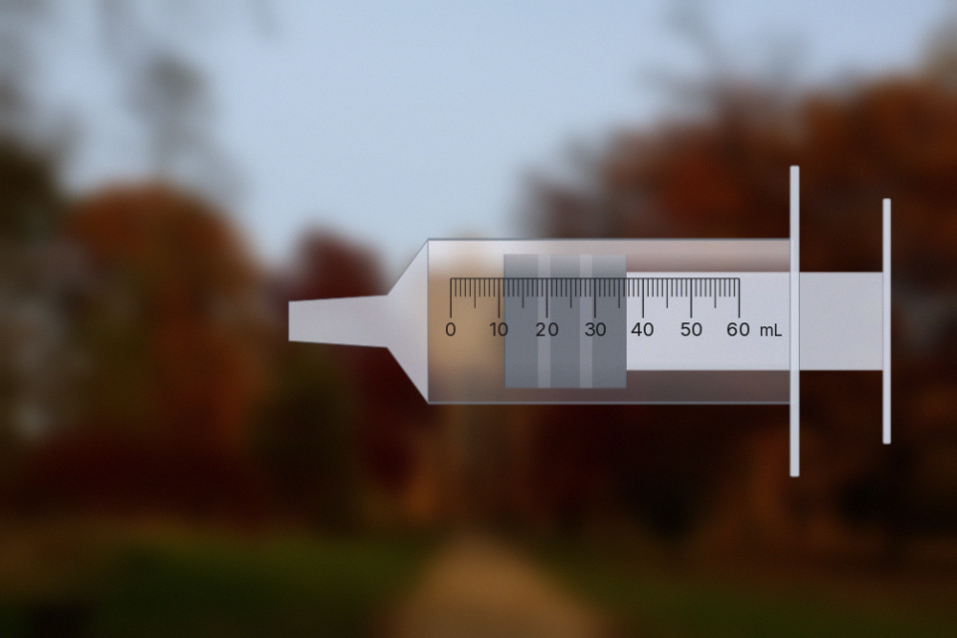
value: {"value": 11, "unit": "mL"}
